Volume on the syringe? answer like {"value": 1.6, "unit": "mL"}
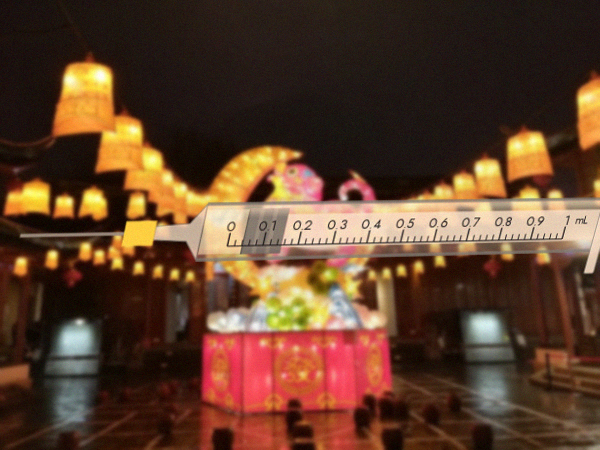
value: {"value": 0.04, "unit": "mL"}
